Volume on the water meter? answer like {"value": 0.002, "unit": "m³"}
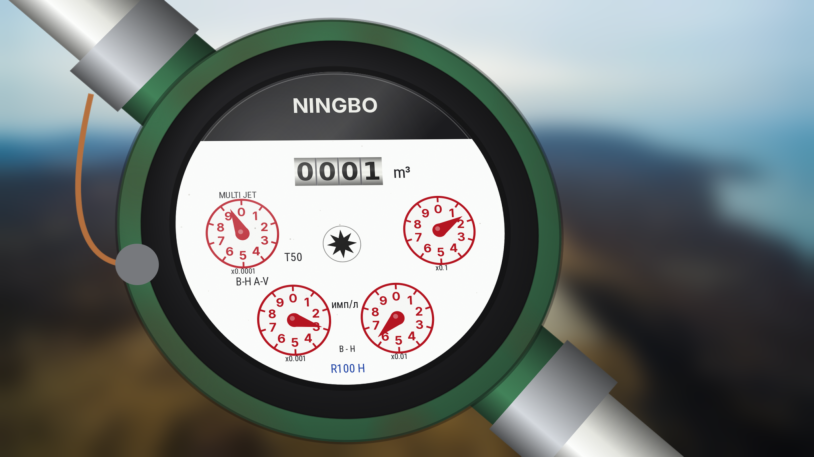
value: {"value": 1.1629, "unit": "m³"}
